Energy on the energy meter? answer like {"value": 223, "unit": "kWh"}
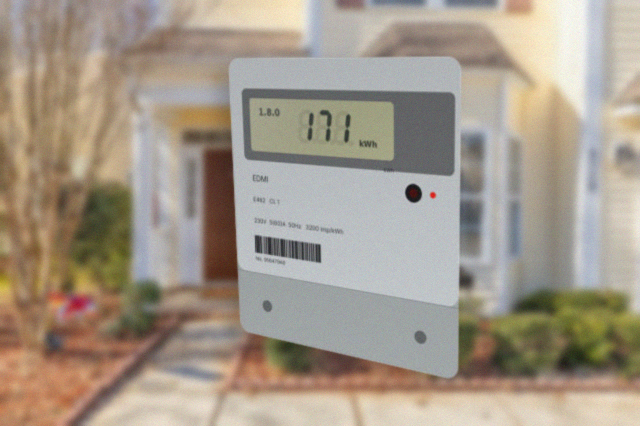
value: {"value": 171, "unit": "kWh"}
